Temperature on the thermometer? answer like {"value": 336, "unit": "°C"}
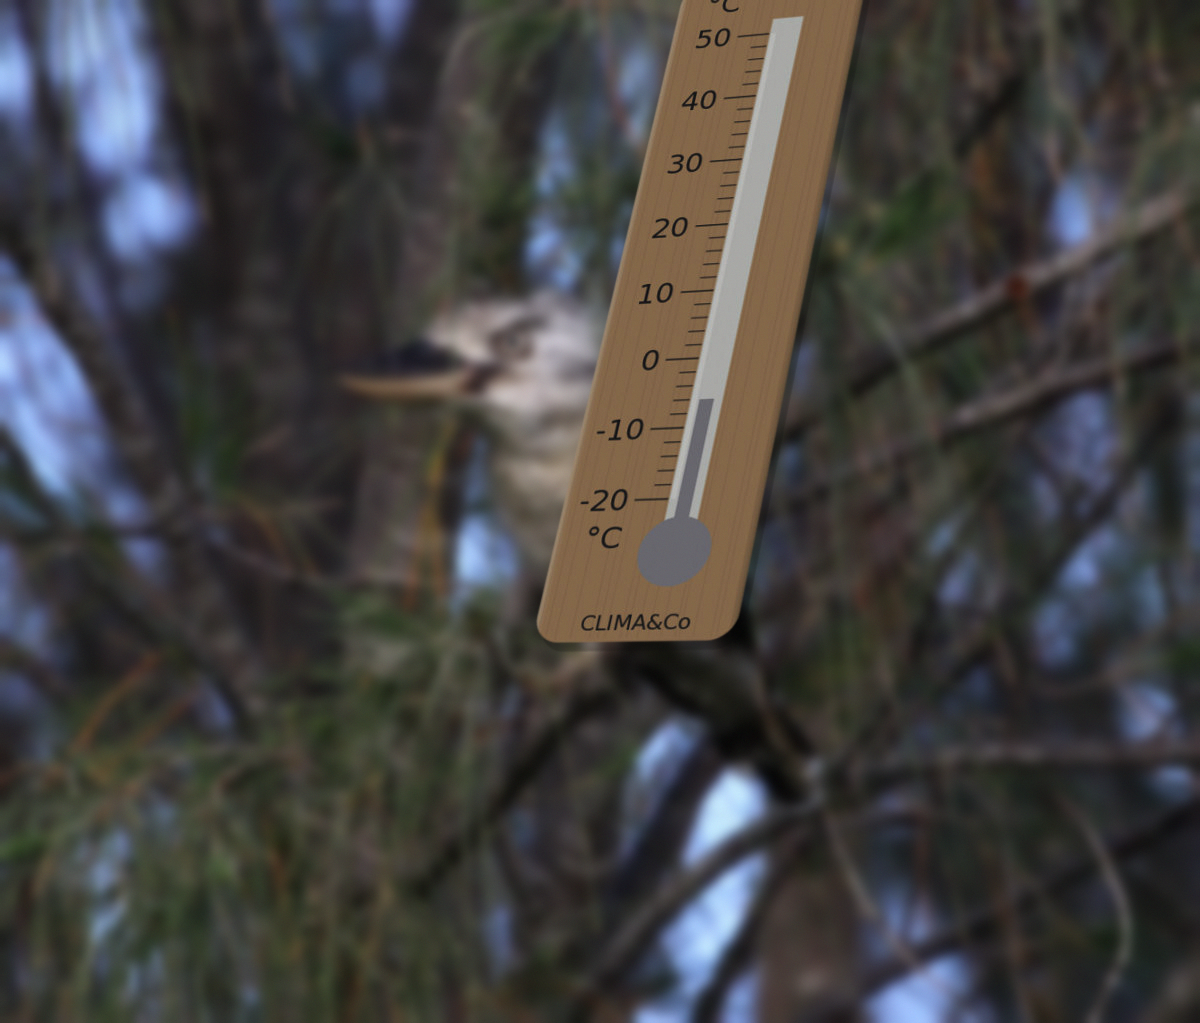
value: {"value": -6, "unit": "°C"}
